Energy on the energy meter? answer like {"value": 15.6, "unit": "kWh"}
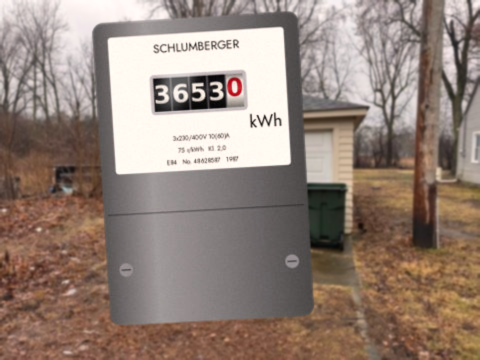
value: {"value": 3653.0, "unit": "kWh"}
